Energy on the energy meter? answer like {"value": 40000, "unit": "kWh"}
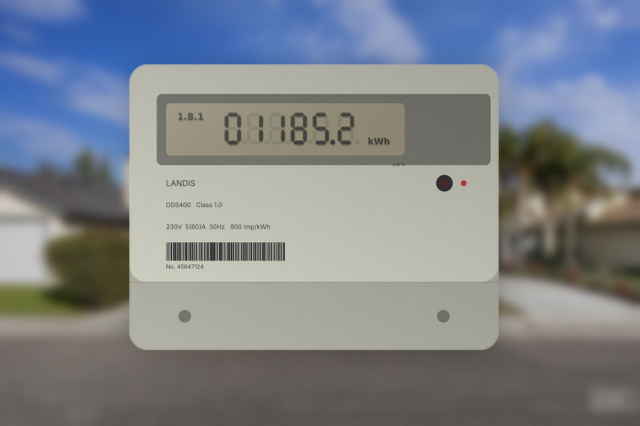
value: {"value": 1185.2, "unit": "kWh"}
